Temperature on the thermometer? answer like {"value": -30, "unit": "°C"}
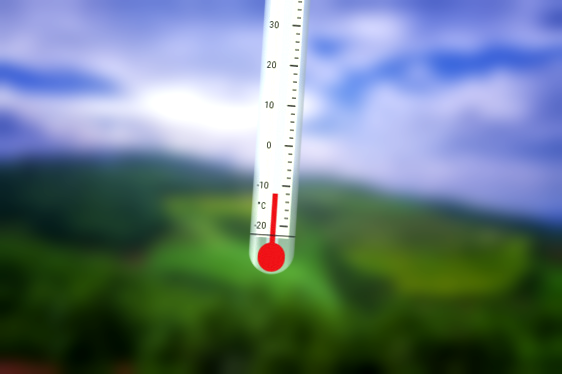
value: {"value": -12, "unit": "°C"}
